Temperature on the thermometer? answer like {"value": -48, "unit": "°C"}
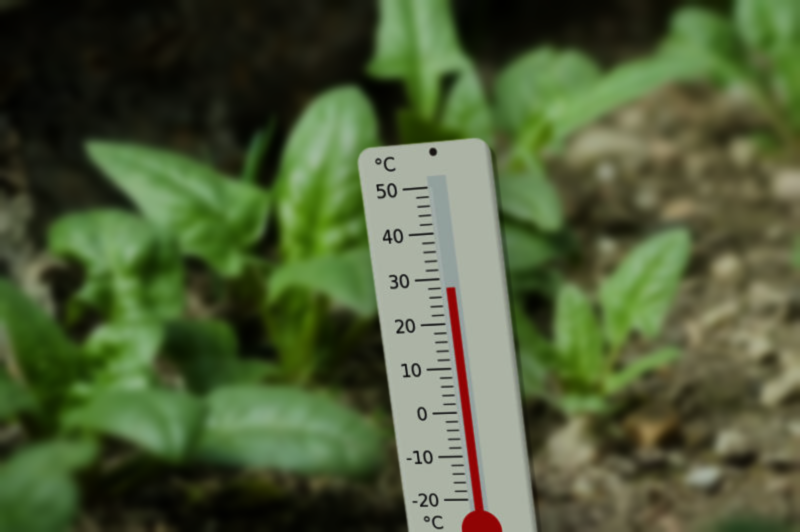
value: {"value": 28, "unit": "°C"}
